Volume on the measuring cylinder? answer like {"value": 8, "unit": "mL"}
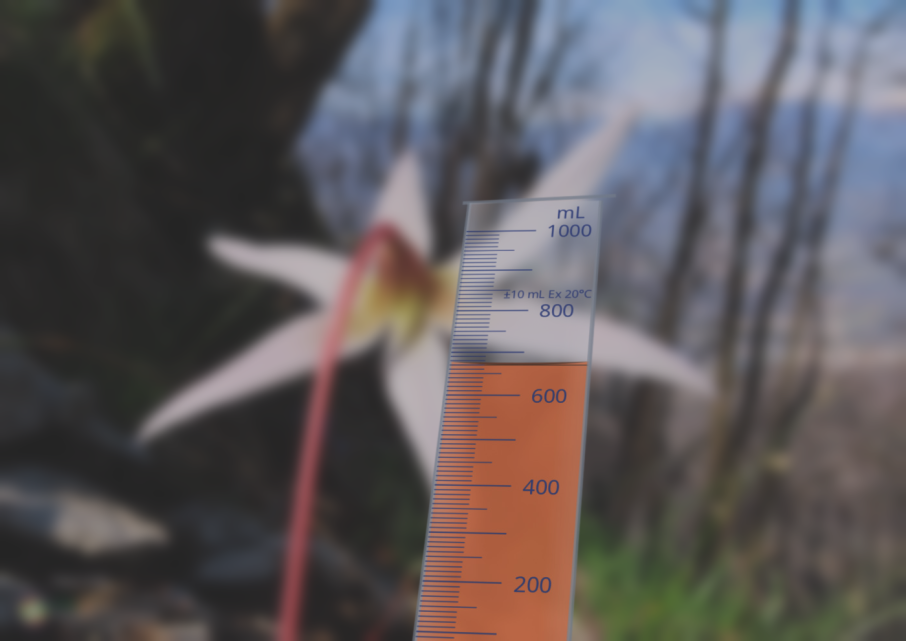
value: {"value": 670, "unit": "mL"}
